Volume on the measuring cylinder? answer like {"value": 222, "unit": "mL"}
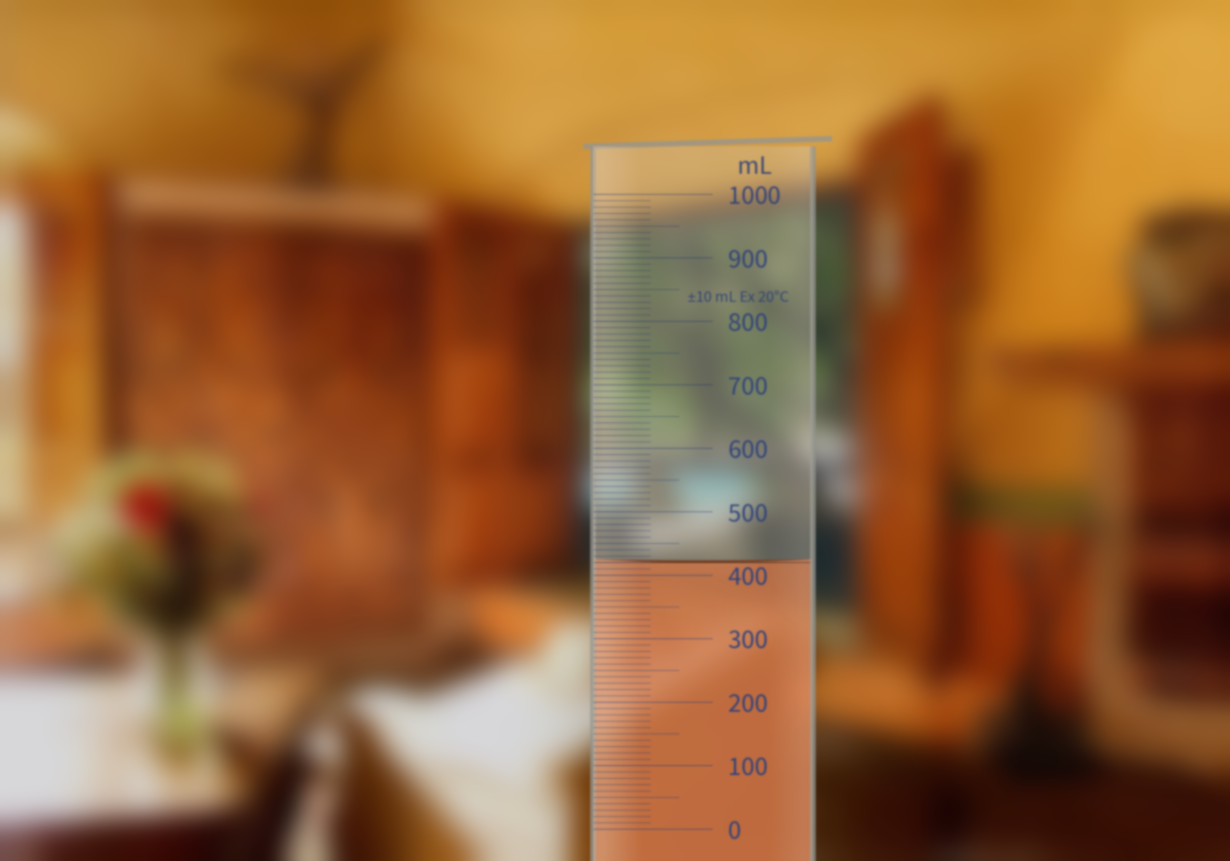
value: {"value": 420, "unit": "mL"}
